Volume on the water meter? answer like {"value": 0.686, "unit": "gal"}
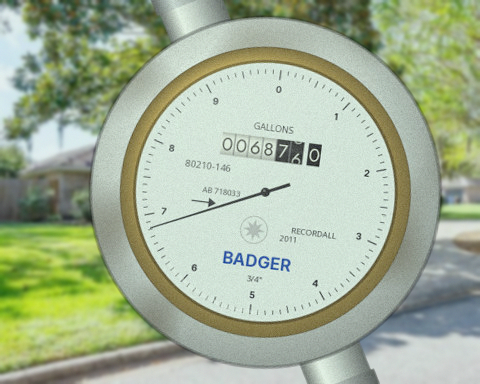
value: {"value": 68756.8, "unit": "gal"}
